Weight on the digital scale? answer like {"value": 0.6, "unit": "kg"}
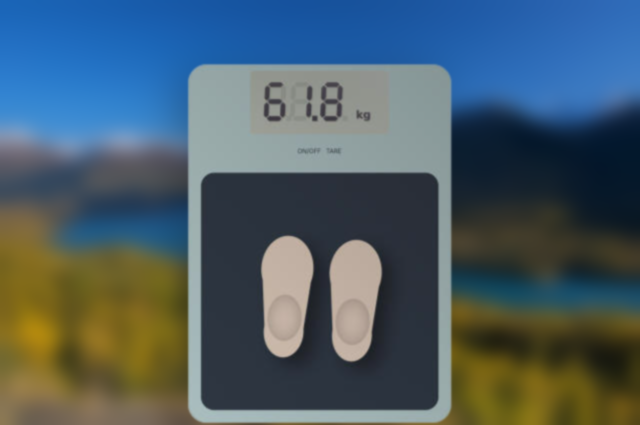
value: {"value": 61.8, "unit": "kg"}
